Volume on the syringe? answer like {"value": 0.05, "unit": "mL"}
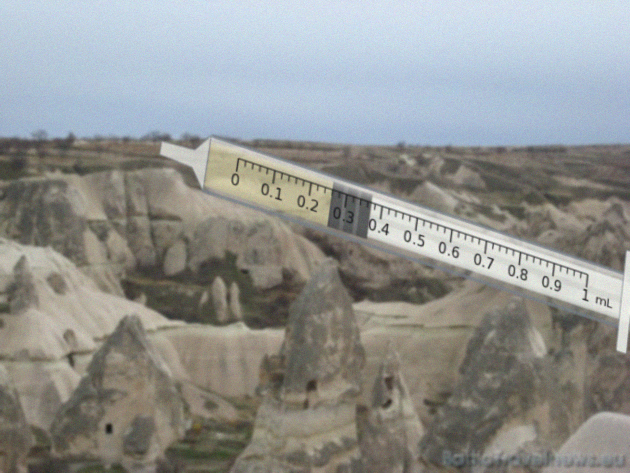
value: {"value": 0.26, "unit": "mL"}
